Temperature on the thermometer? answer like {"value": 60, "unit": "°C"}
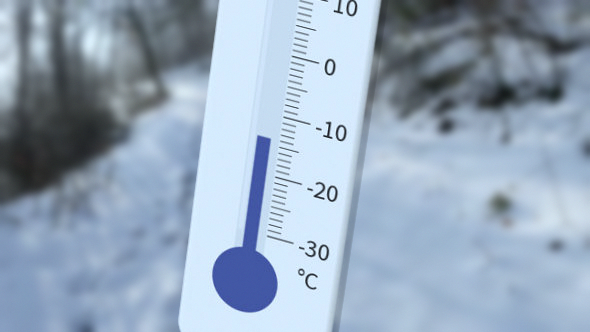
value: {"value": -14, "unit": "°C"}
